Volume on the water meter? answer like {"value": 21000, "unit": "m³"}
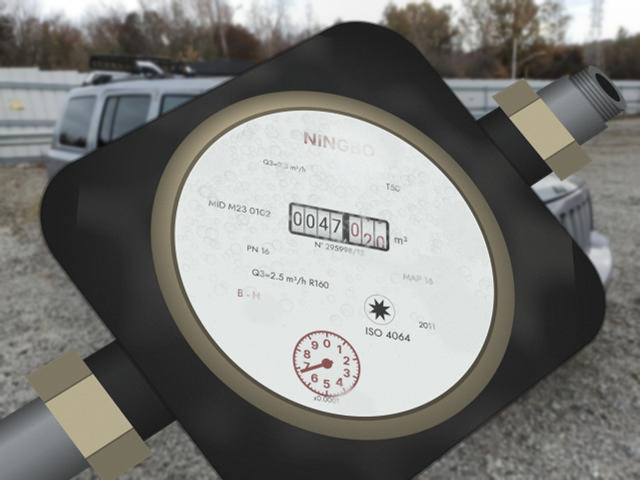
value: {"value": 47.0196, "unit": "m³"}
